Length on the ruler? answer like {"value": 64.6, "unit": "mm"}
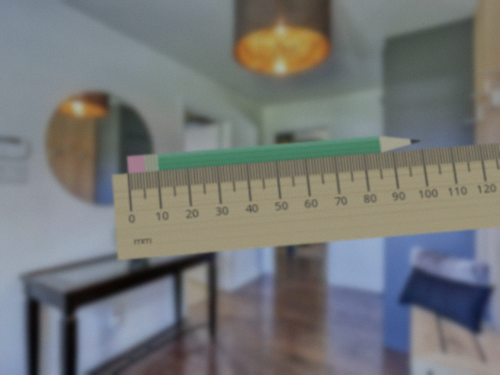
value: {"value": 100, "unit": "mm"}
